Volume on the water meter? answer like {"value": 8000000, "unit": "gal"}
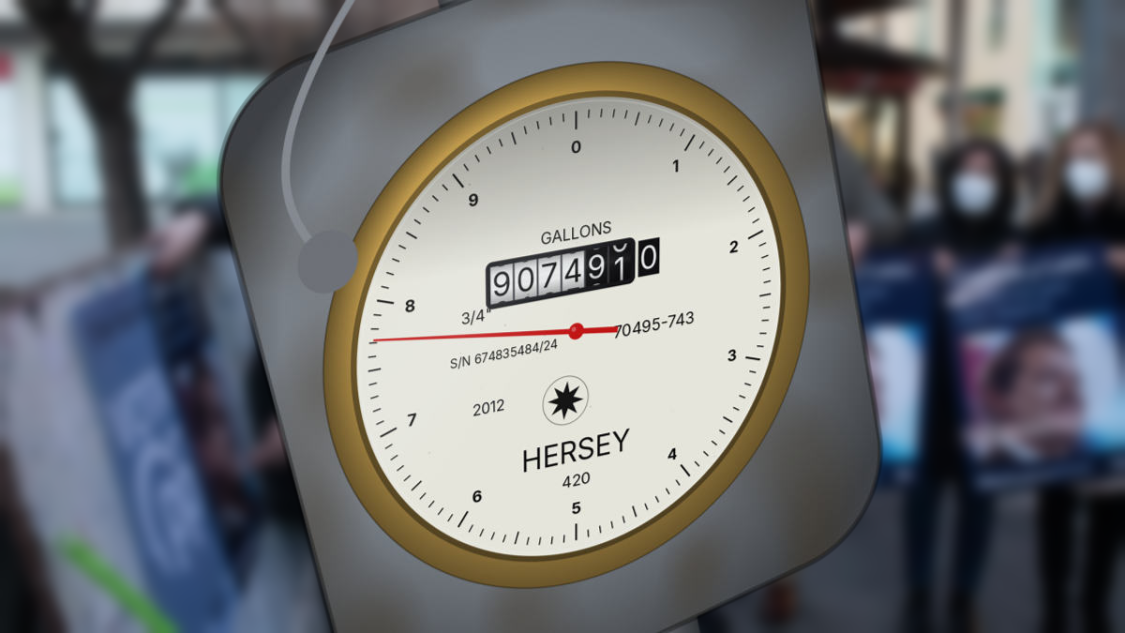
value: {"value": 9074907.7, "unit": "gal"}
